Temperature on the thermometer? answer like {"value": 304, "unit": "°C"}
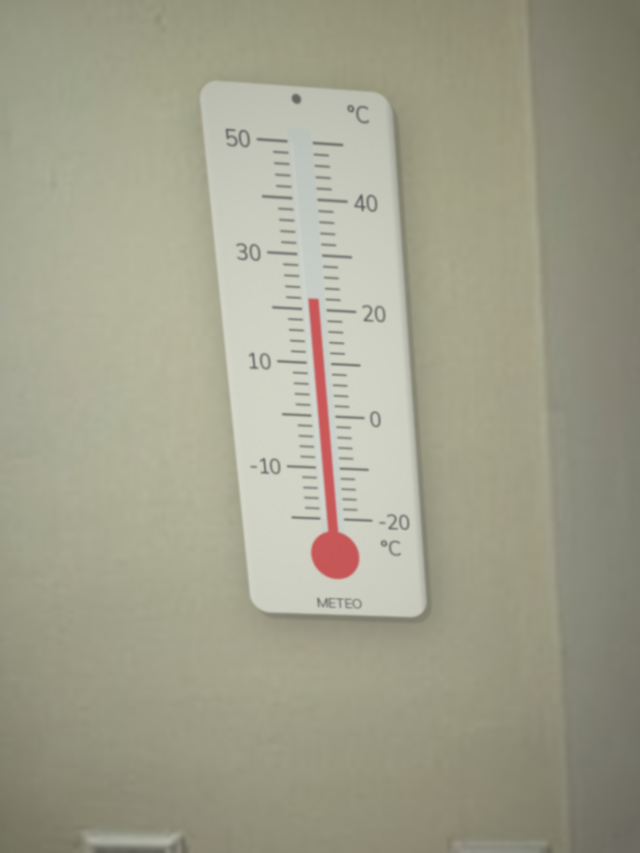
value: {"value": 22, "unit": "°C"}
